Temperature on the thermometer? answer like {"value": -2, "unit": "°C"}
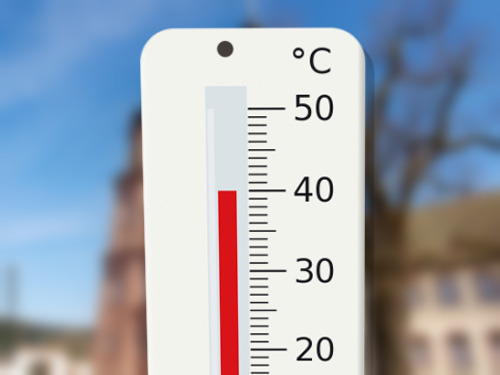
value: {"value": 40, "unit": "°C"}
